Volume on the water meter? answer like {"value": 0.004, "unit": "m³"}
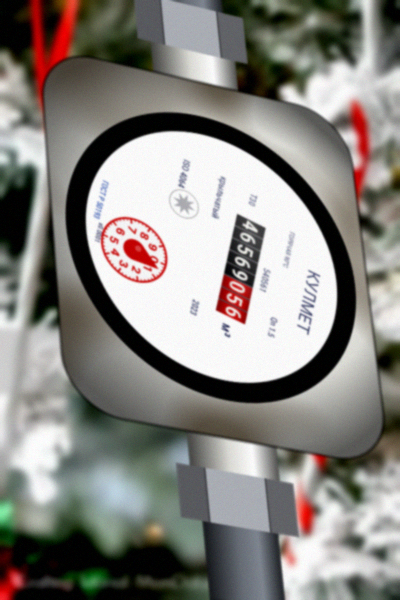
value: {"value": 46569.0560, "unit": "m³"}
